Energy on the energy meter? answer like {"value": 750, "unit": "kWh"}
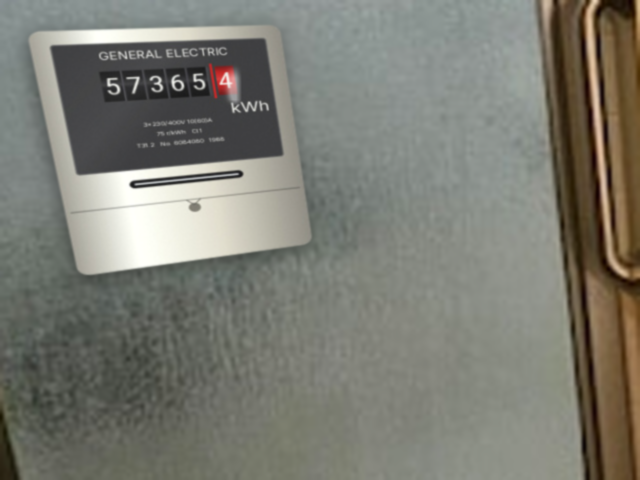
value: {"value": 57365.4, "unit": "kWh"}
